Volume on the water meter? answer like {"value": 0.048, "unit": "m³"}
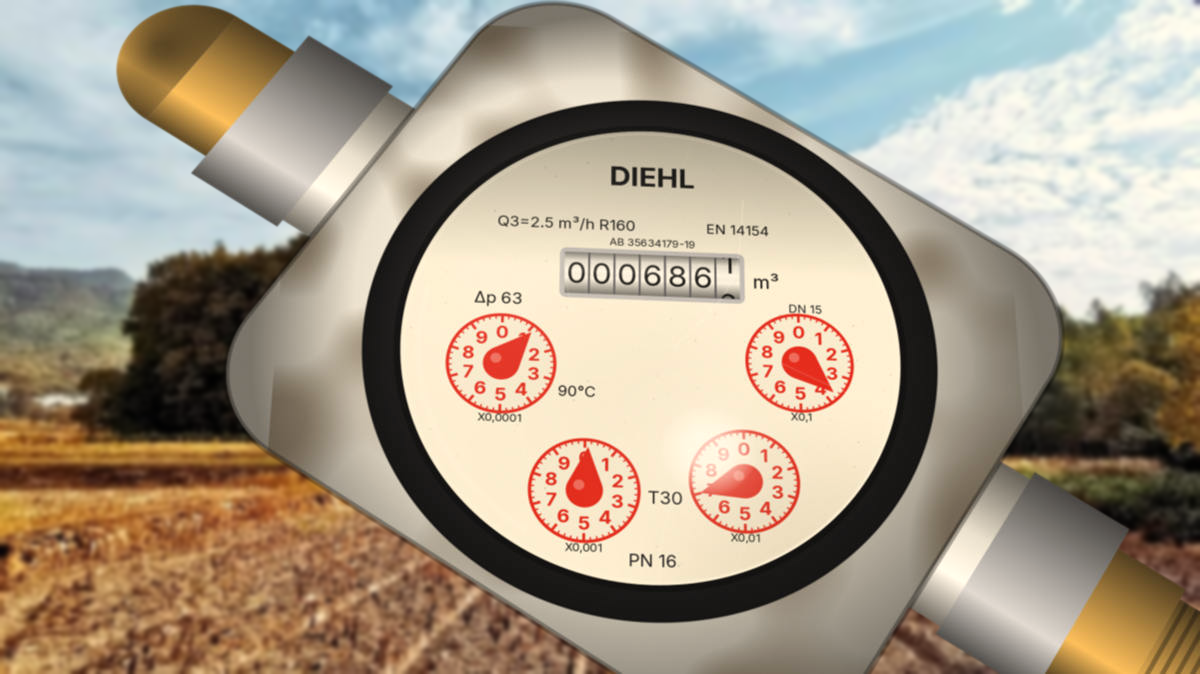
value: {"value": 6861.3701, "unit": "m³"}
